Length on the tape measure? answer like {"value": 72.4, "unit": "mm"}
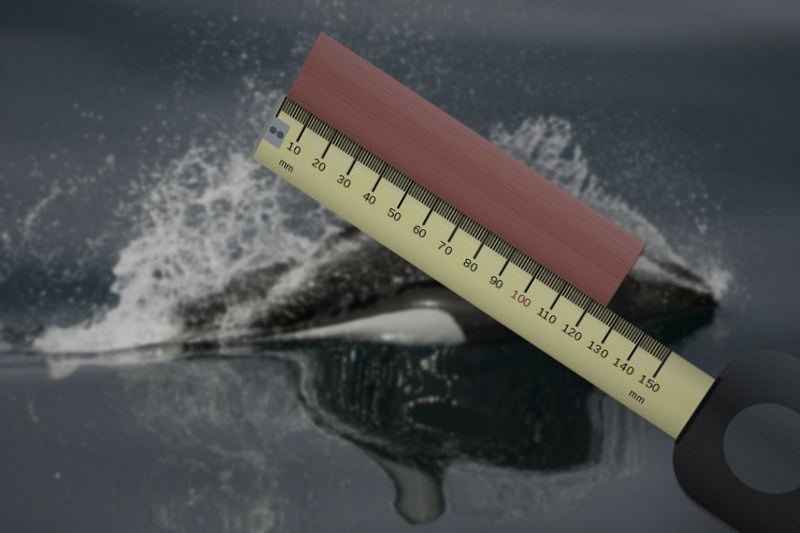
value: {"value": 125, "unit": "mm"}
